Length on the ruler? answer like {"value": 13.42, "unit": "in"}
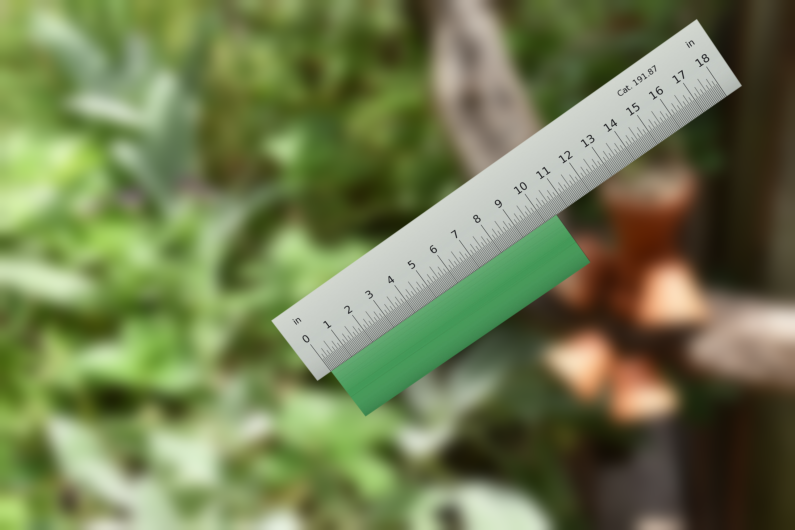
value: {"value": 10.5, "unit": "in"}
